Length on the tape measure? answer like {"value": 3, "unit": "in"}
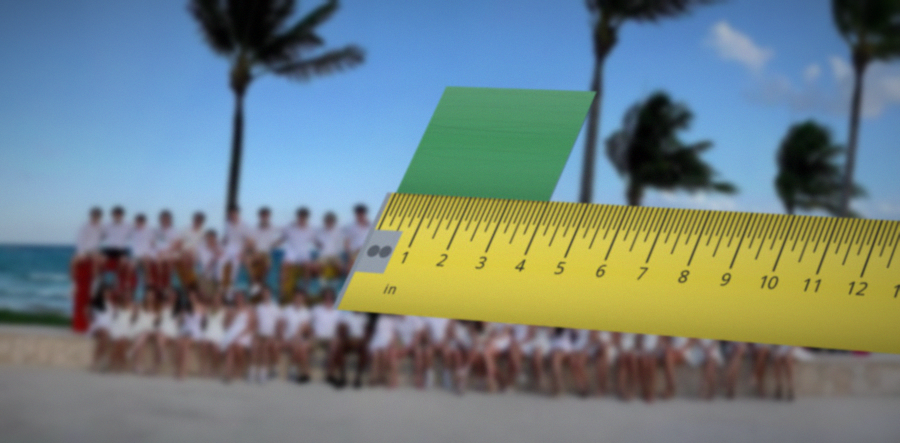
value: {"value": 4, "unit": "in"}
